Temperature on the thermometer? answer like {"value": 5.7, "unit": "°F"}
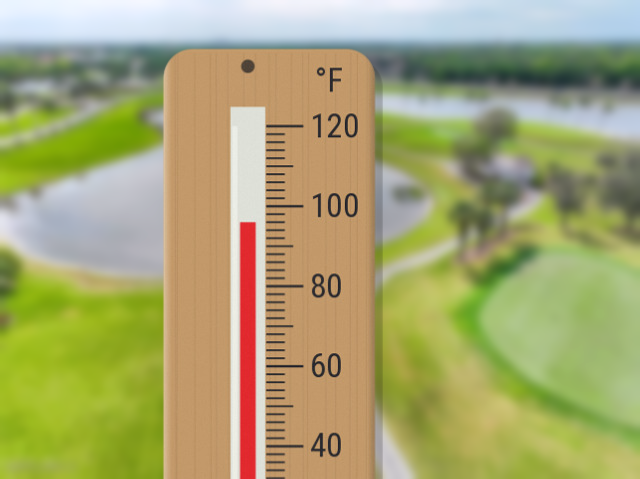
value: {"value": 96, "unit": "°F"}
